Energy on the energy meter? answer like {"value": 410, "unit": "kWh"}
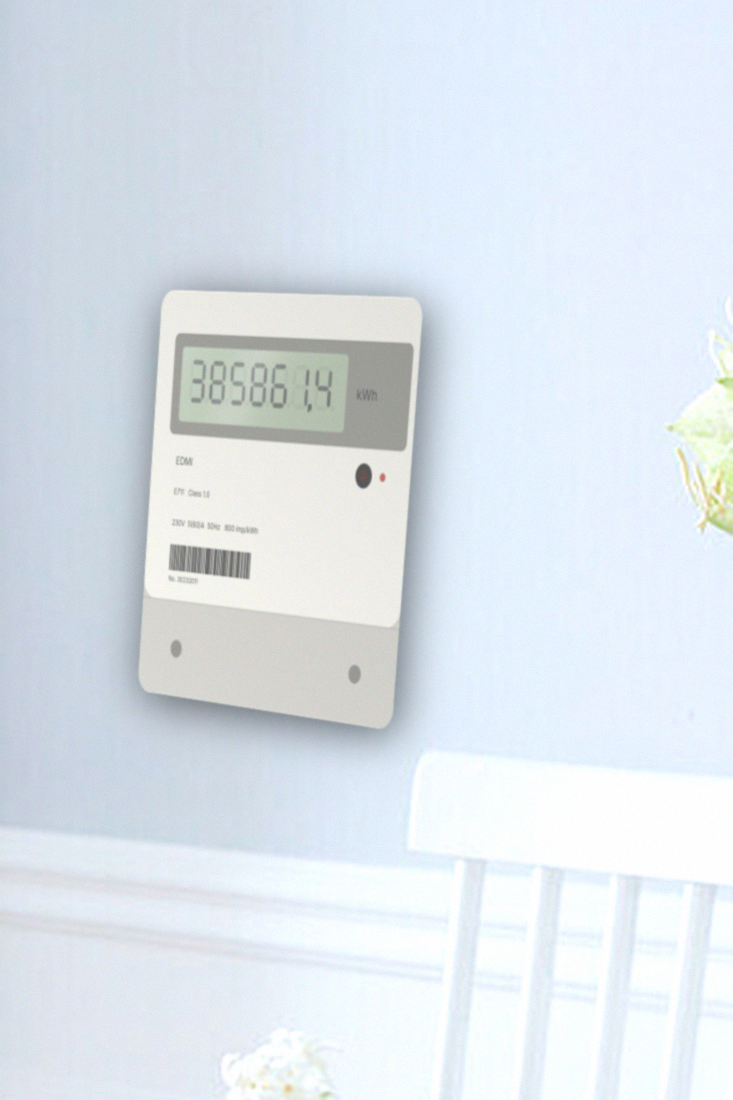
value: {"value": 385861.4, "unit": "kWh"}
